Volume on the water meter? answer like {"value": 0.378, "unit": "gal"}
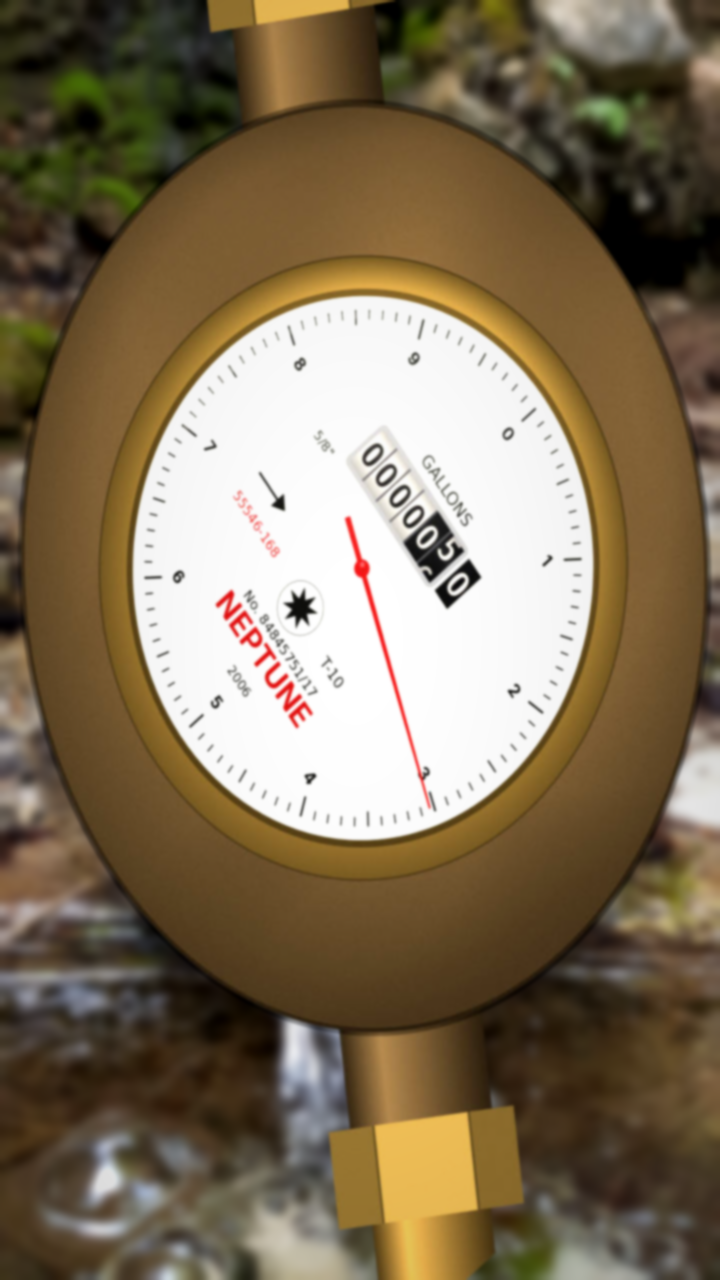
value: {"value": 53.0, "unit": "gal"}
